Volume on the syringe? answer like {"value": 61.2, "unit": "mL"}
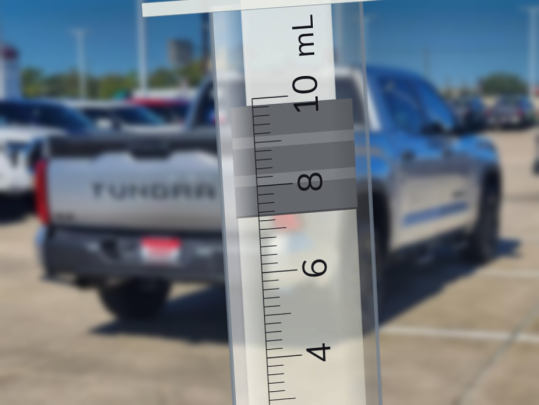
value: {"value": 7.3, "unit": "mL"}
